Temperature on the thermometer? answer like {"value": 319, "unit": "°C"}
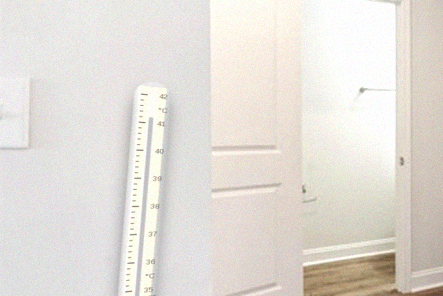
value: {"value": 41.2, "unit": "°C"}
